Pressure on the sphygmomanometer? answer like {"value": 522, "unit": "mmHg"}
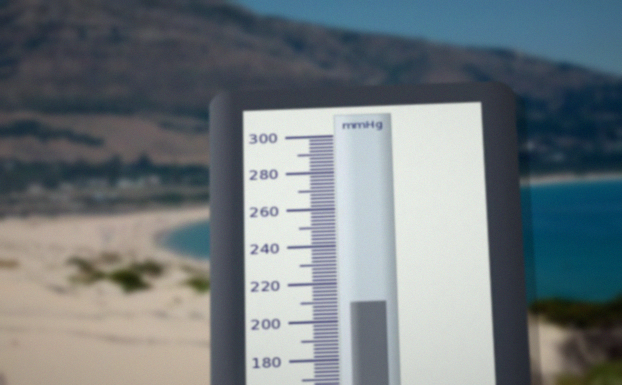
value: {"value": 210, "unit": "mmHg"}
